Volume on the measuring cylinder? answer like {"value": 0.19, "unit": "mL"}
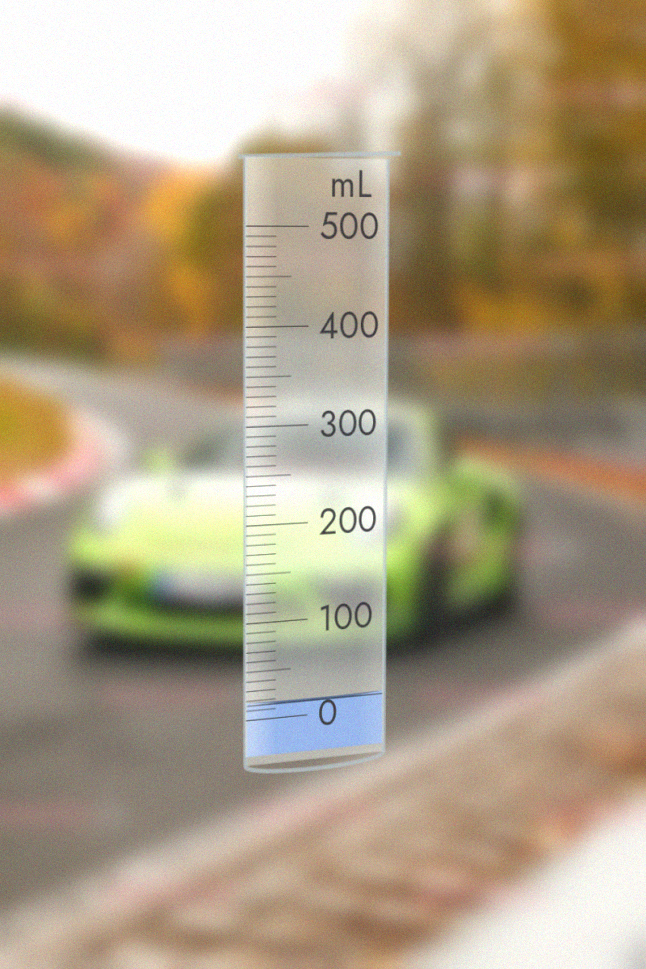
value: {"value": 15, "unit": "mL"}
